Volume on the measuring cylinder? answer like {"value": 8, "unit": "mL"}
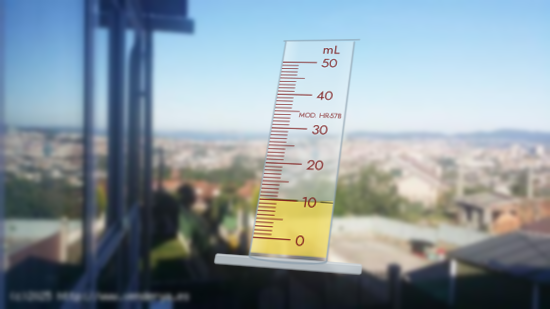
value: {"value": 10, "unit": "mL"}
